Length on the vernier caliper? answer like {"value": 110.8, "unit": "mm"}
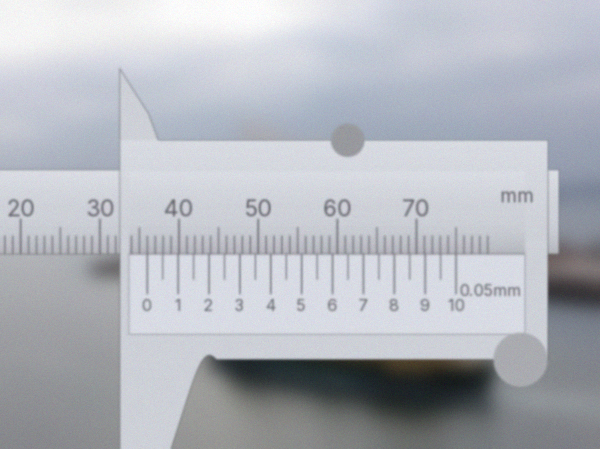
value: {"value": 36.0, "unit": "mm"}
